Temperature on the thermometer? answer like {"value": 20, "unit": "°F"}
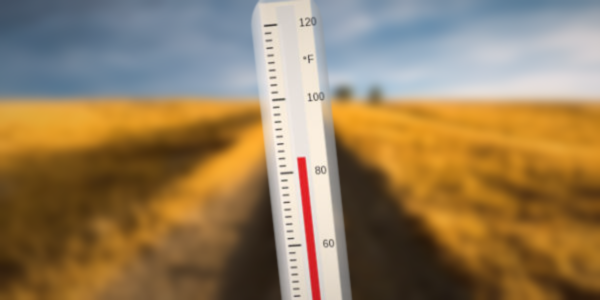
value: {"value": 84, "unit": "°F"}
